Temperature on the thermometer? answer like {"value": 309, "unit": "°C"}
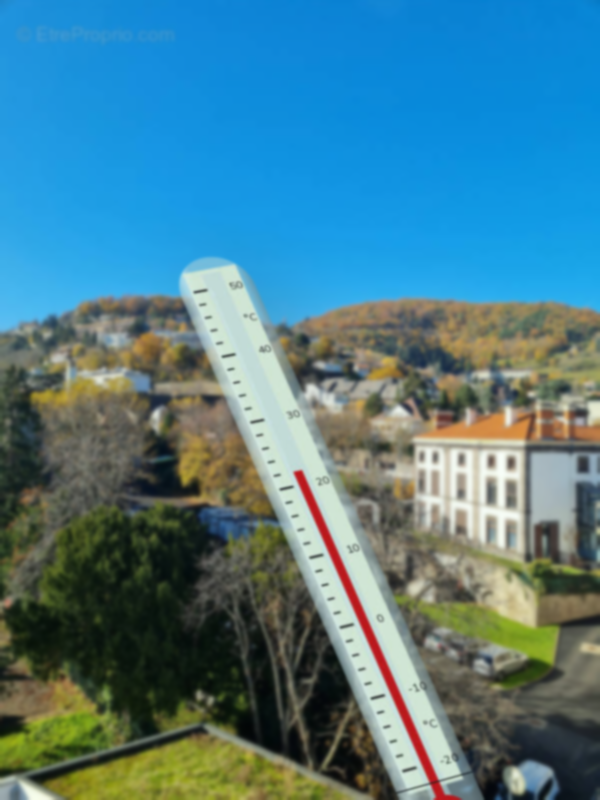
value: {"value": 22, "unit": "°C"}
